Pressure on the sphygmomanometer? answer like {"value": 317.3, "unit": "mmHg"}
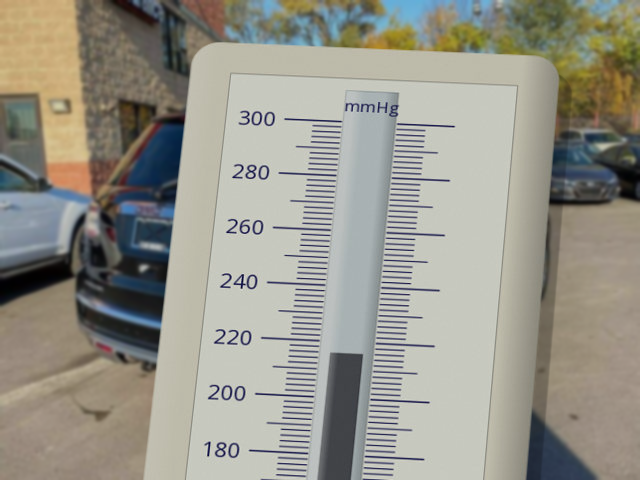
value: {"value": 216, "unit": "mmHg"}
